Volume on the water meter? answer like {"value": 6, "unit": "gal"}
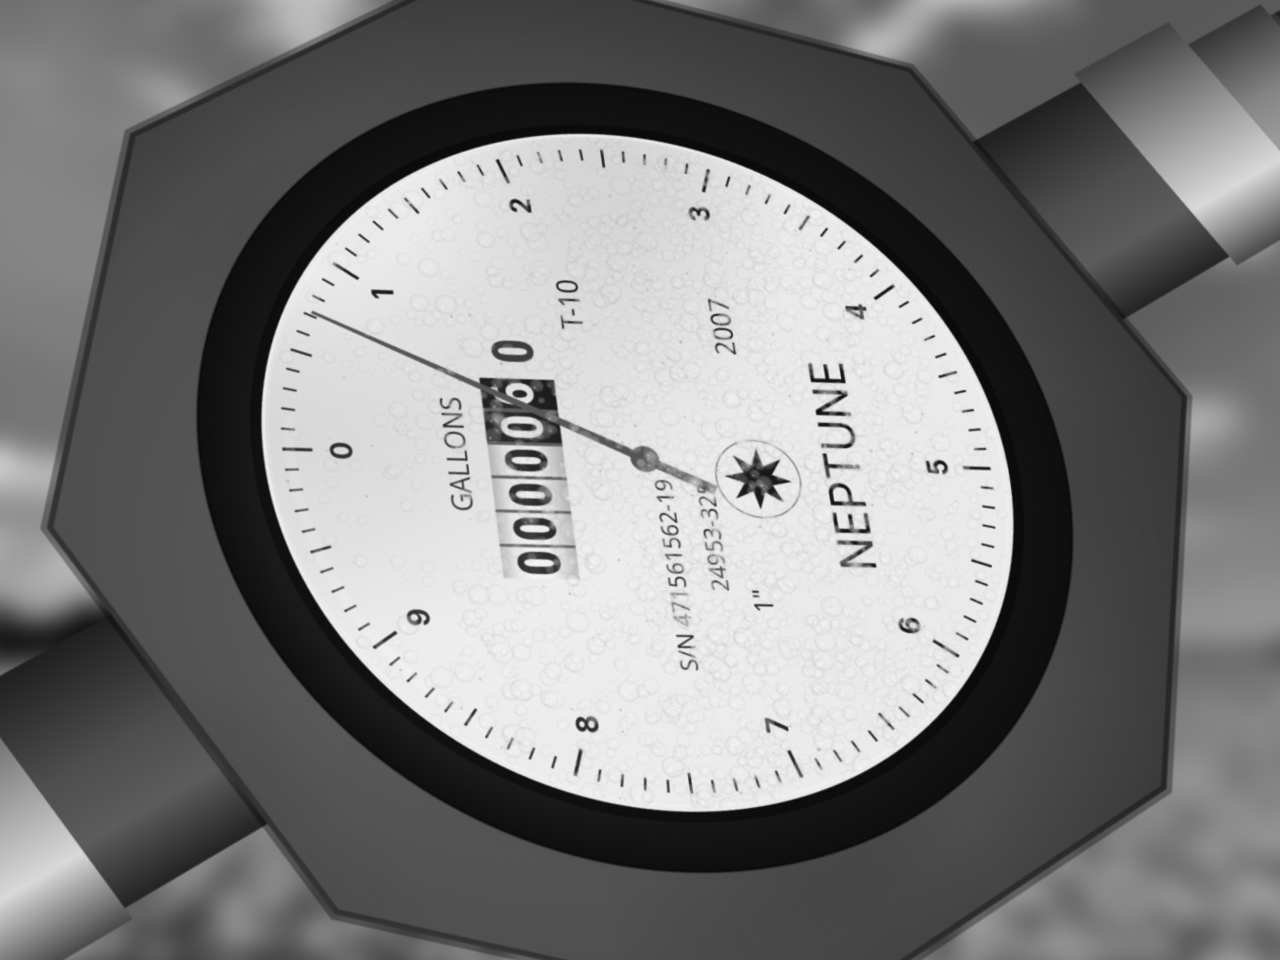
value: {"value": 60.7, "unit": "gal"}
